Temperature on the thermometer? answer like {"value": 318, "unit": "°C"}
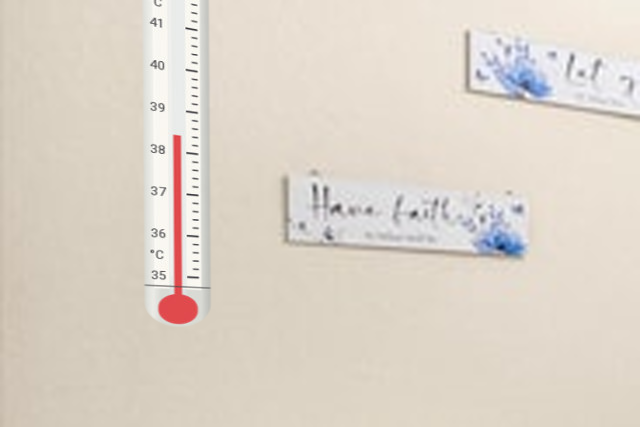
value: {"value": 38.4, "unit": "°C"}
